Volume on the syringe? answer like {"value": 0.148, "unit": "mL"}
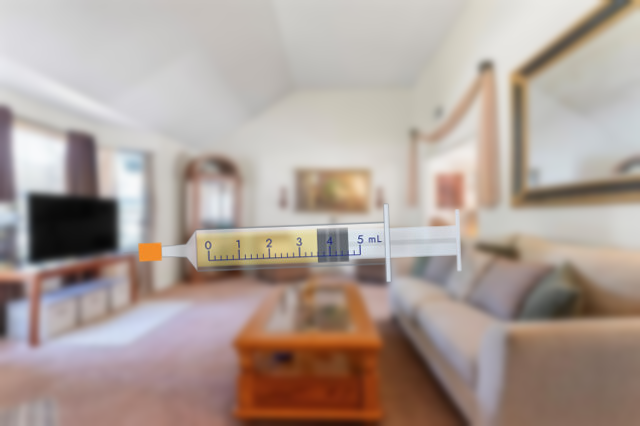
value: {"value": 3.6, "unit": "mL"}
